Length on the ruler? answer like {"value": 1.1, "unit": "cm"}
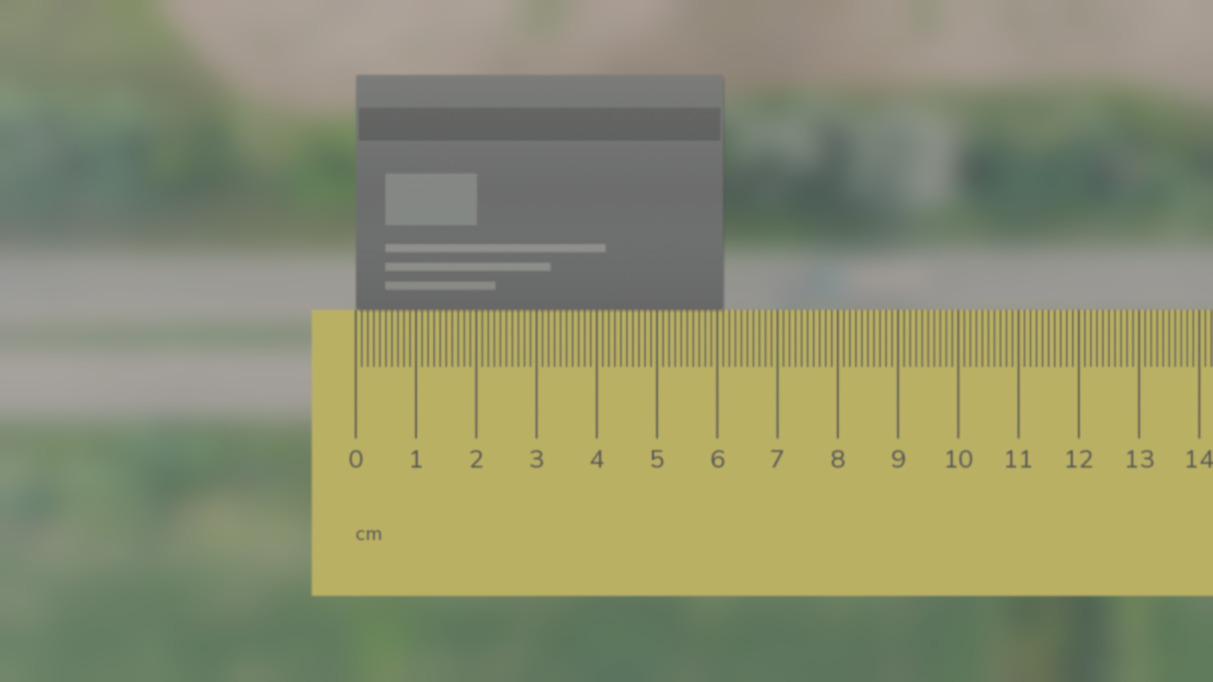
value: {"value": 6.1, "unit": "cm"}
